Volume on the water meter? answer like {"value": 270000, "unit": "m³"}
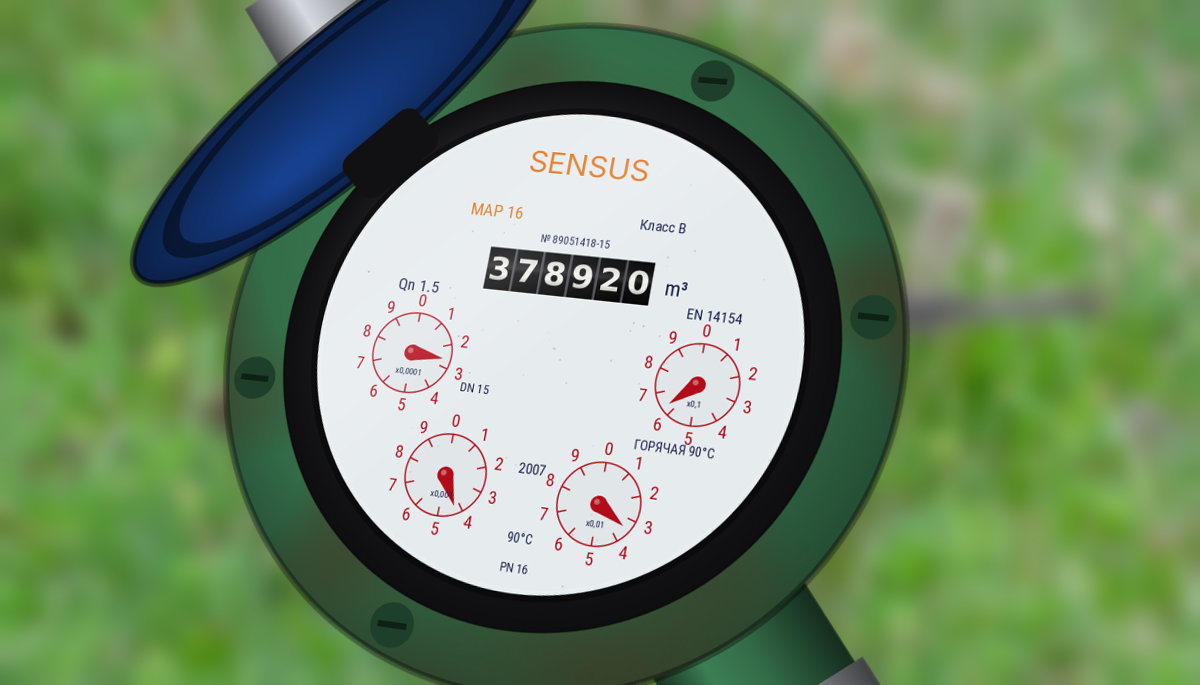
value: {"value": 378920.6342, "unit": "m³"}
